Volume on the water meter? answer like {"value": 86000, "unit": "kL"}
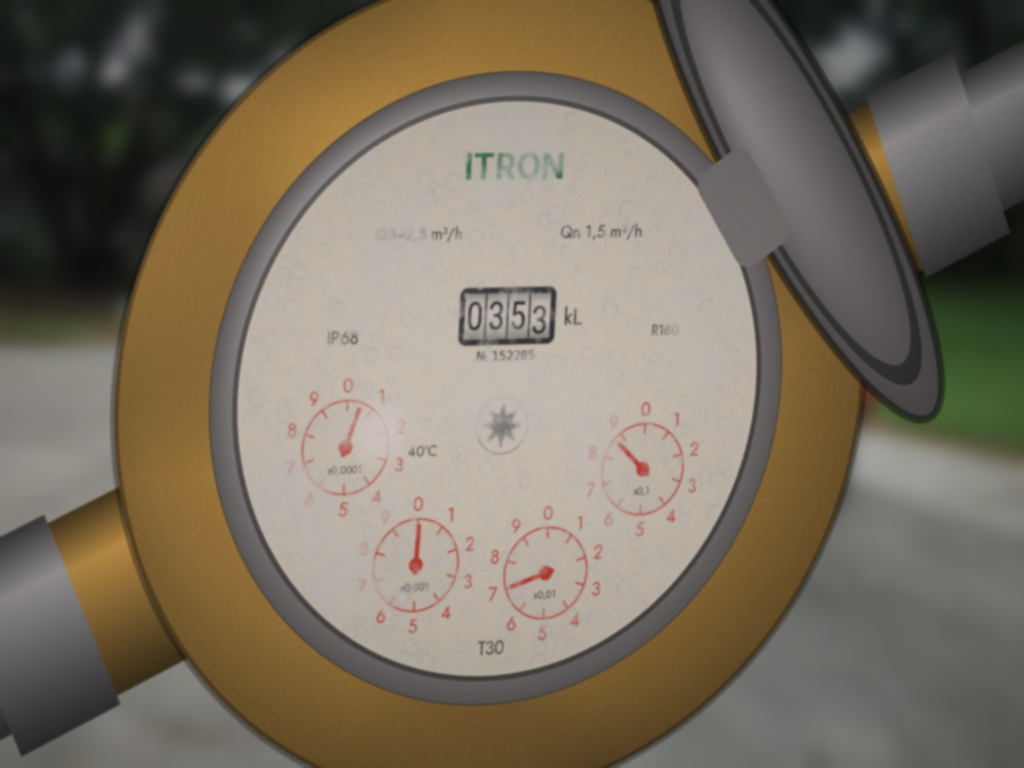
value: {"value": 352.8700, "unit": "kL"}
